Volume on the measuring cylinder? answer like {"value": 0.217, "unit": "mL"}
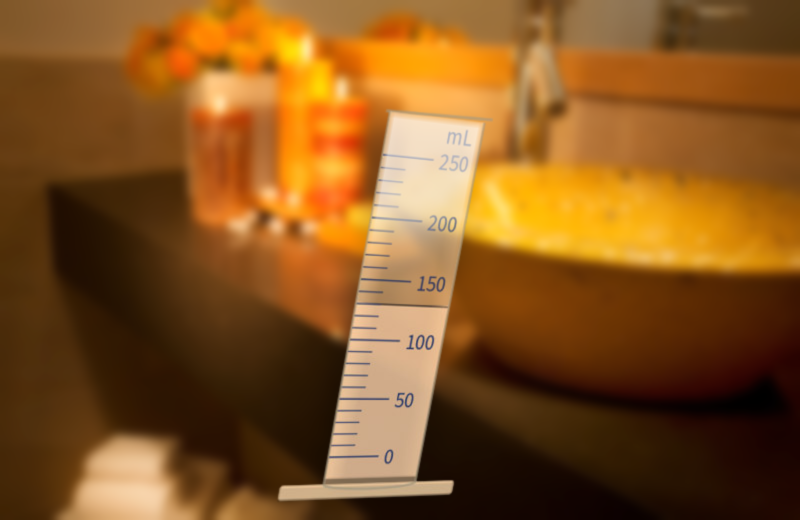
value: {"value": 130, "unit": "mL"}
